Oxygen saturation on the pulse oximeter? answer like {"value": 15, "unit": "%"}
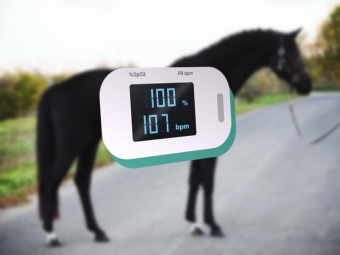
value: {"value": 100, "unit": "%"}
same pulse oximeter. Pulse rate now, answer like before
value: {"value": 107, "unit": "bpm"}
